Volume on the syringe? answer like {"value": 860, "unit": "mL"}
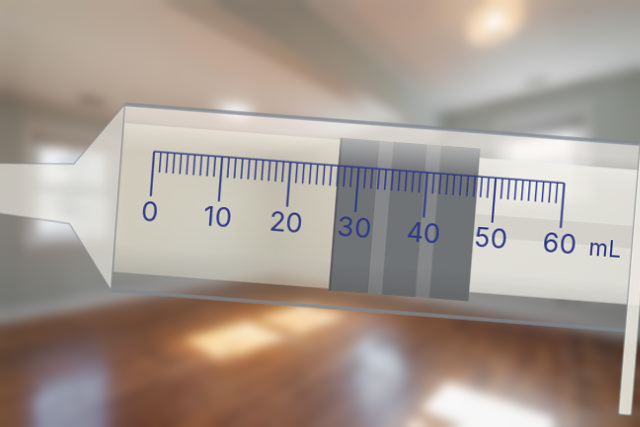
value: {"value": 27, "unit": "mL"}
